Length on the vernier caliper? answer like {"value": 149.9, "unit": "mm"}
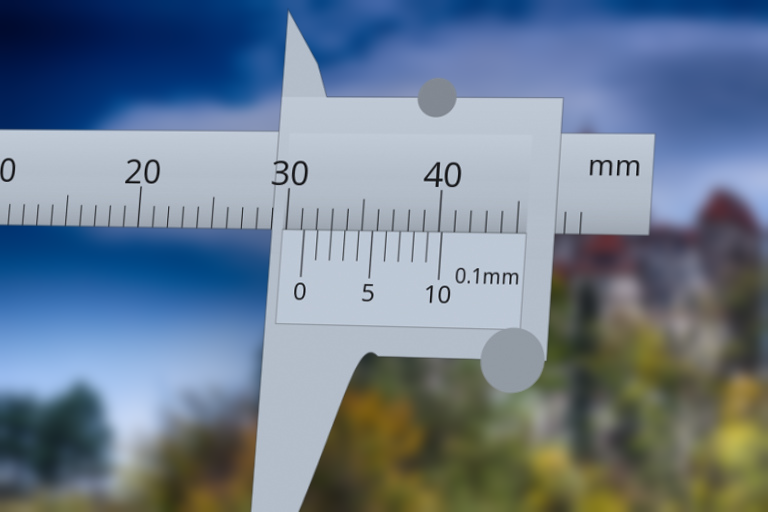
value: {"value": 31.2, "unit": "mm"}
